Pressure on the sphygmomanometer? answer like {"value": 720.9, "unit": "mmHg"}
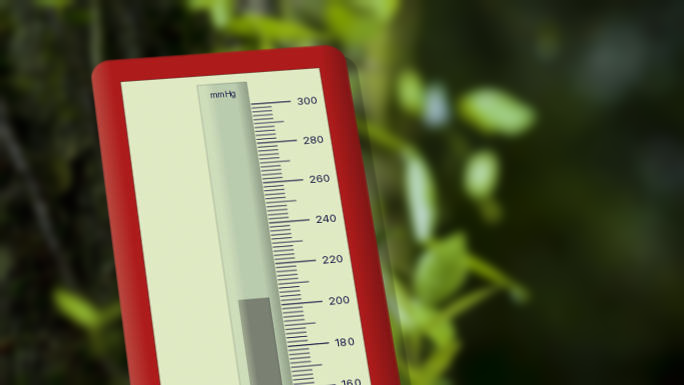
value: {"value": 204, "unit": "mmHg"}
